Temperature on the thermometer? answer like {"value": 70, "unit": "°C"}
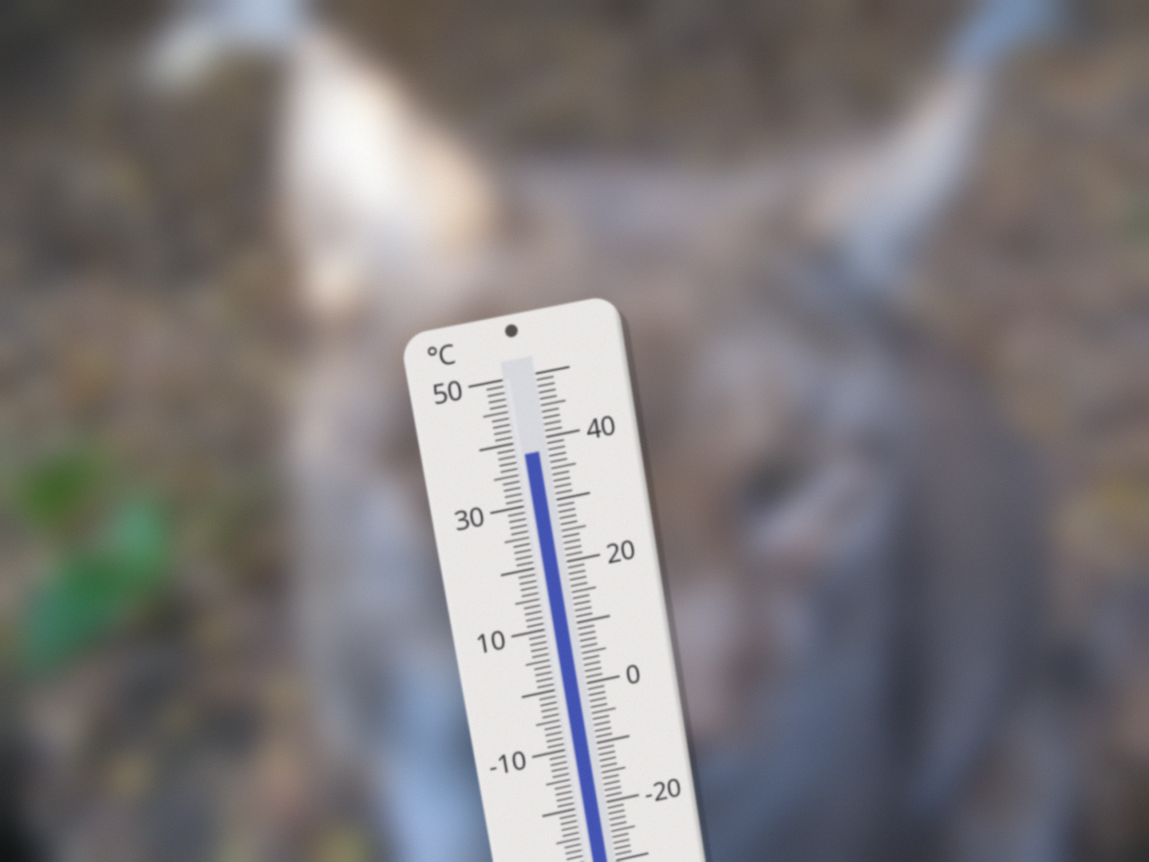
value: {"value": 38, "unit": "°C"}
